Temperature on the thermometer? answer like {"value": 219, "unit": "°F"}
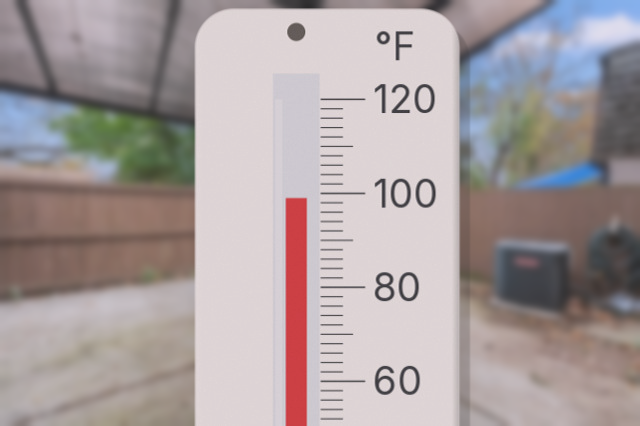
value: {"value": 99, "unit": "°F"}
